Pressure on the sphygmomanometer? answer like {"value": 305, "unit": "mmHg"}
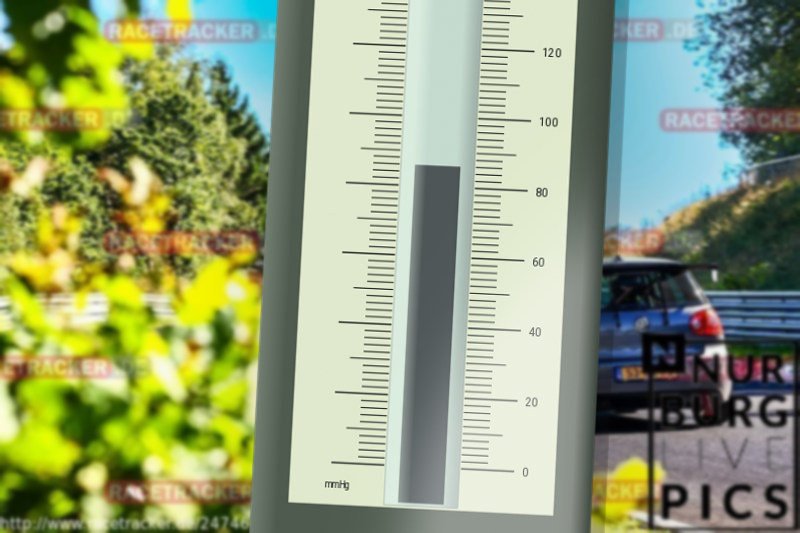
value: {"value": 86, "unit": "mmHg"}
